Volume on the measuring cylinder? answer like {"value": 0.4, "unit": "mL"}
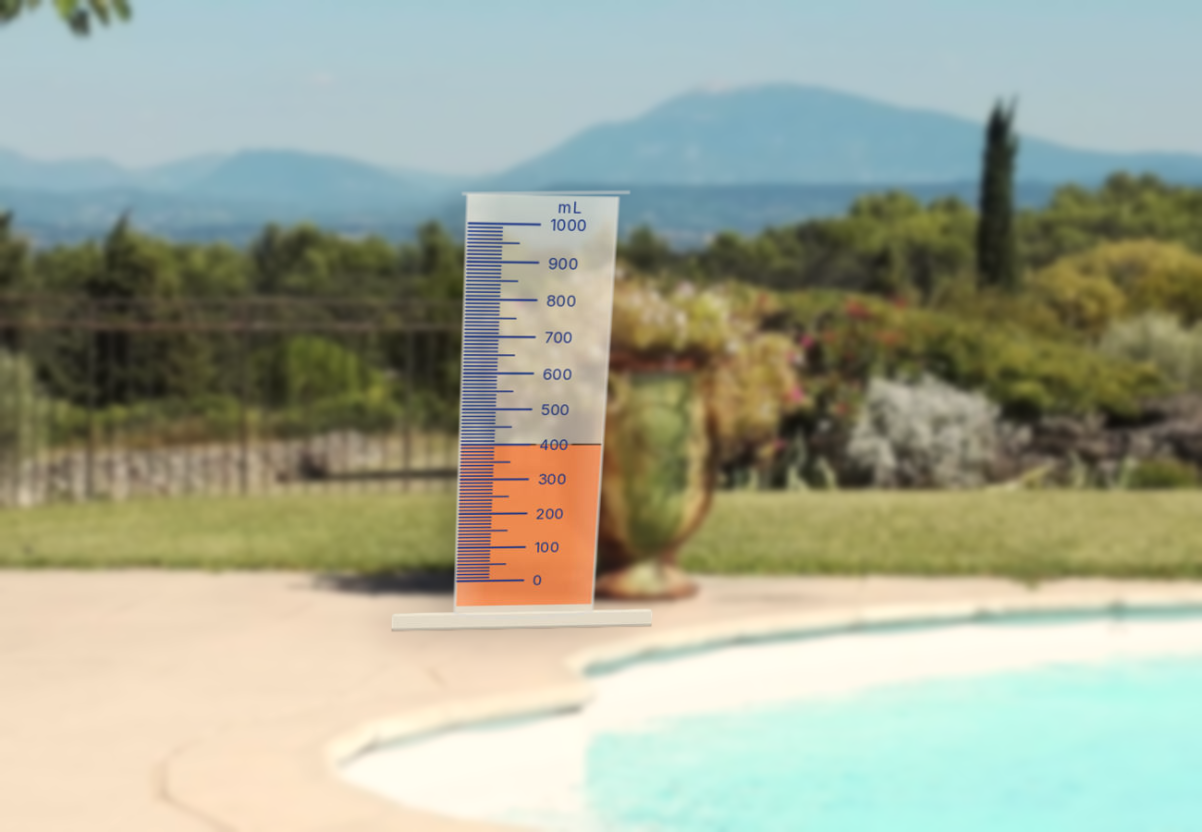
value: {"value": 400, "unit": "mL"}
